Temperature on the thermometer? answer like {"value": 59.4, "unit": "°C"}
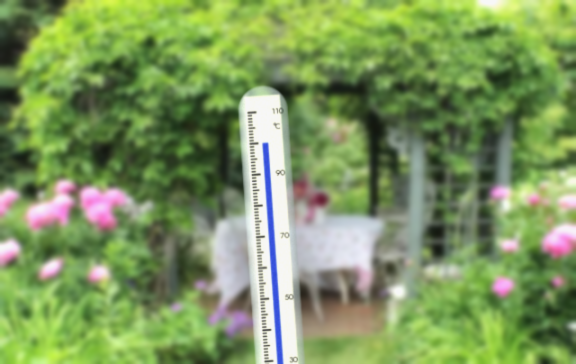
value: {"value": 100, "unit": "°C"}
